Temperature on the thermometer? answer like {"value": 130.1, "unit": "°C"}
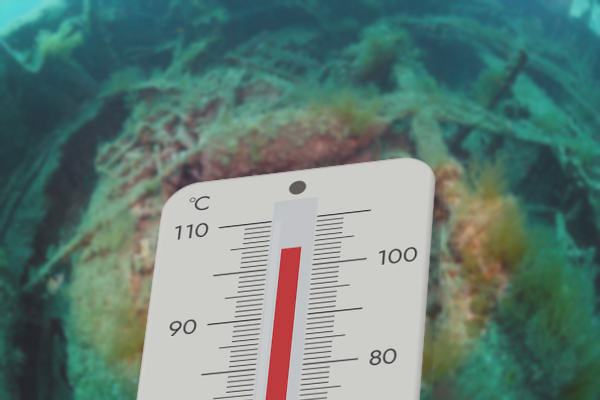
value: {"value": 104, "unit": "°C"}
